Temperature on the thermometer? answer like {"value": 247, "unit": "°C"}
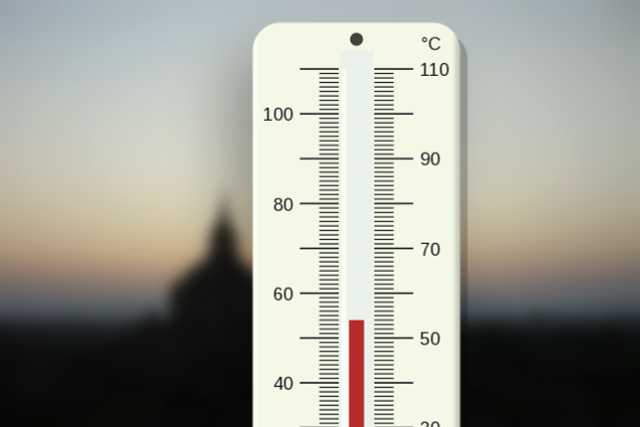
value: {"value": 54, "unit": "°C"}
